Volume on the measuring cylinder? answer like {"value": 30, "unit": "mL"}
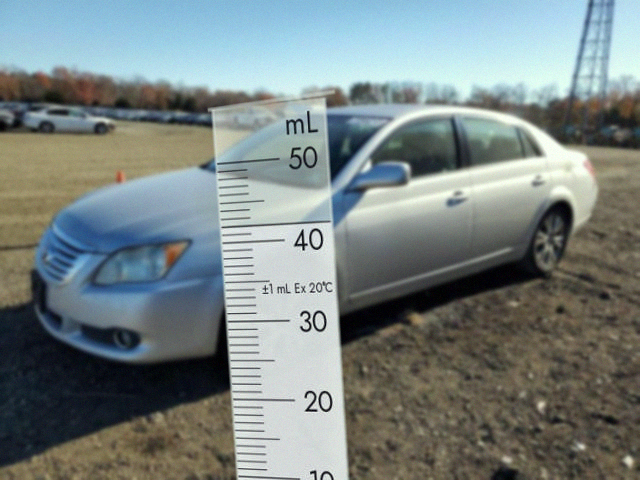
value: {"value": 42, "unit": "mL"}
